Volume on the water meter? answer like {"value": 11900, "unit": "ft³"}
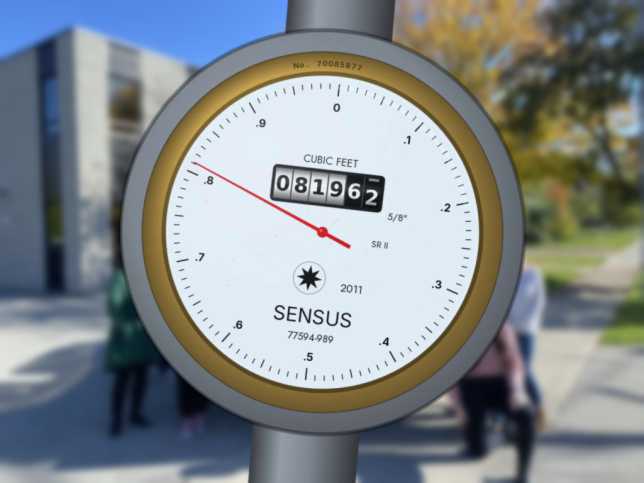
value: {"value": 81961.81, "unit": "ft³"}
